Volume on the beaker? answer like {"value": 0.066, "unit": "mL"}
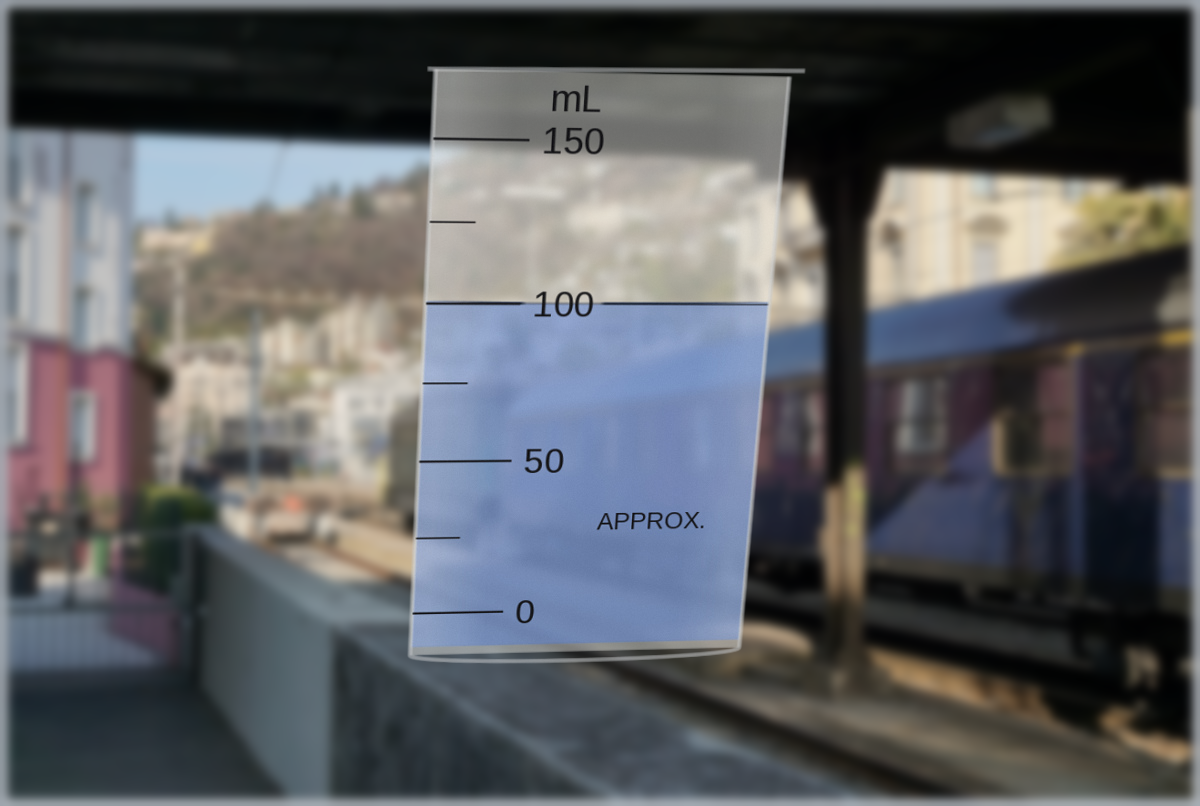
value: {"value": 100, "unit": "mL"}
